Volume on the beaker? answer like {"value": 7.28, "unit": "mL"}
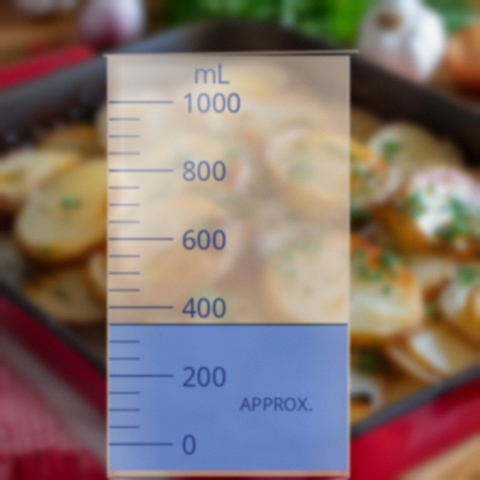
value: {"value": 350, "unit": "mL"}
